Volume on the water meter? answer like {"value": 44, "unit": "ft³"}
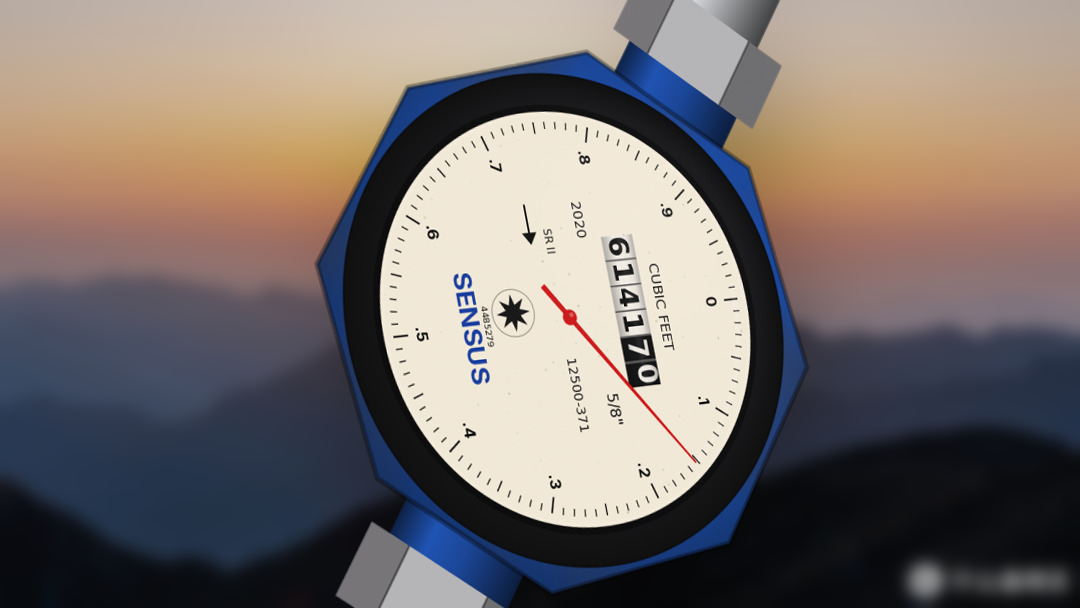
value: {"value": 614170.15, "unit": "ft³"}
